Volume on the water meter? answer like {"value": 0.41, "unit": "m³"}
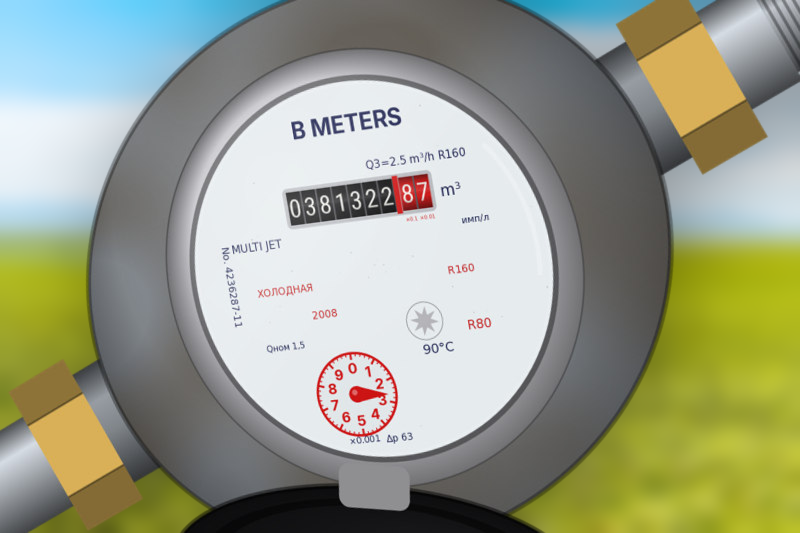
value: {"value": 381322.872, "unit": "m³"}
